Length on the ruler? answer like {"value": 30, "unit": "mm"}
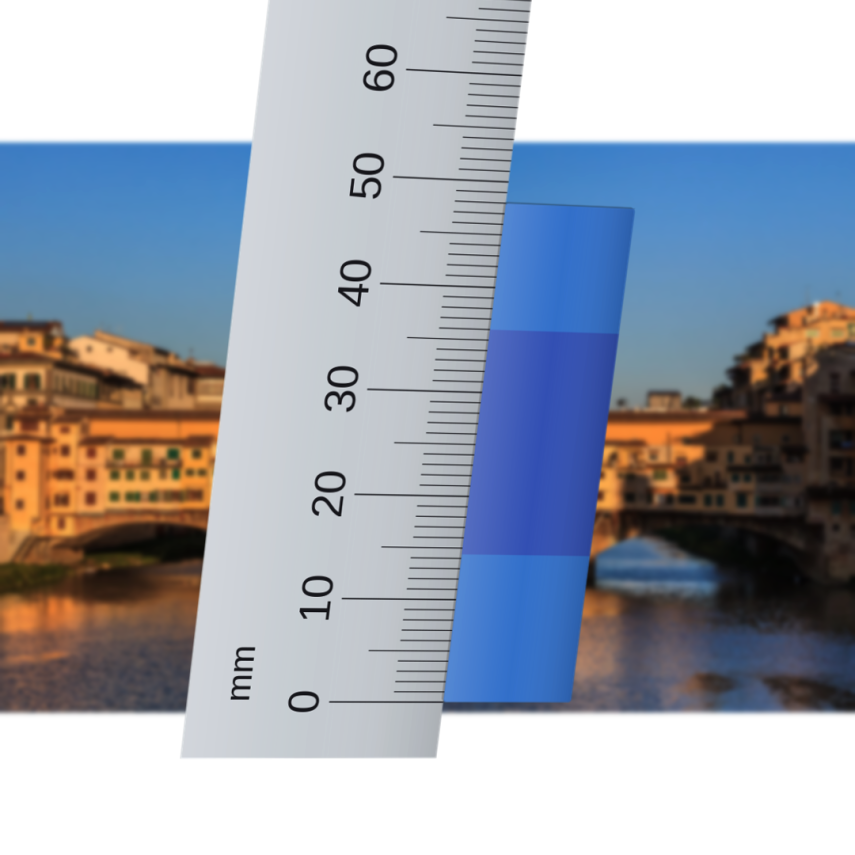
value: {"value": 48, "unit": "mm"}
